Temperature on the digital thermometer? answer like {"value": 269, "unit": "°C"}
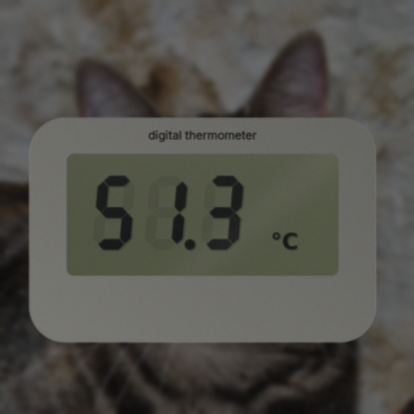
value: {"value": 51.3, "unit": "°C"}
